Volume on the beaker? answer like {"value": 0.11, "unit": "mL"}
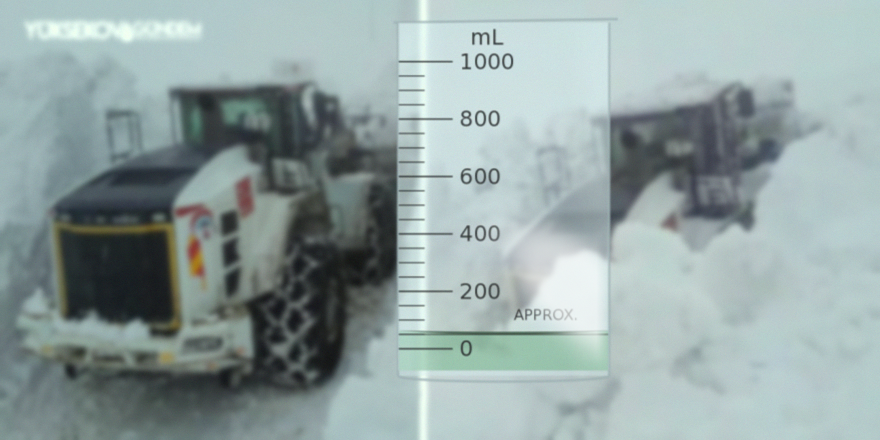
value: {"value": 50, "unit": "mL"}
